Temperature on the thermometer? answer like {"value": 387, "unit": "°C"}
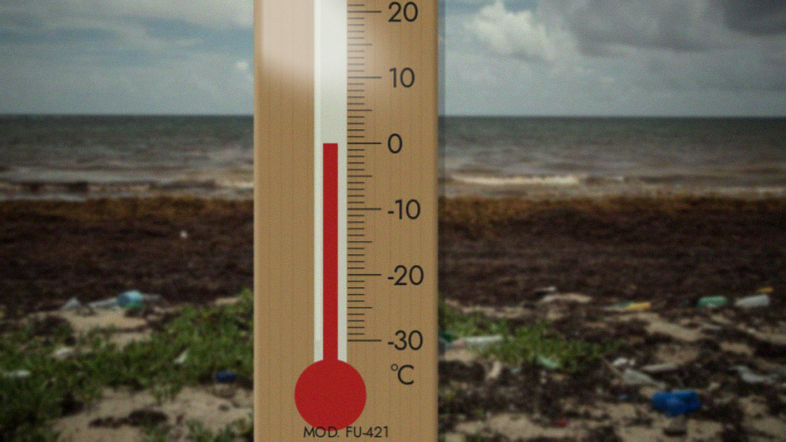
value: {"value": 0, "unit": "°C"}
